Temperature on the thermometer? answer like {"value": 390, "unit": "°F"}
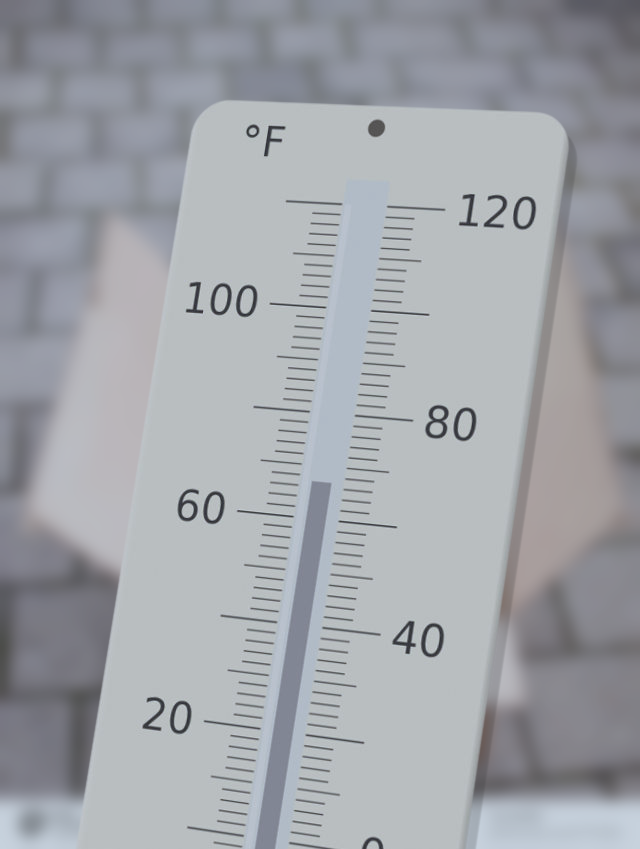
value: {"value": 67, "unit": "°F"}
